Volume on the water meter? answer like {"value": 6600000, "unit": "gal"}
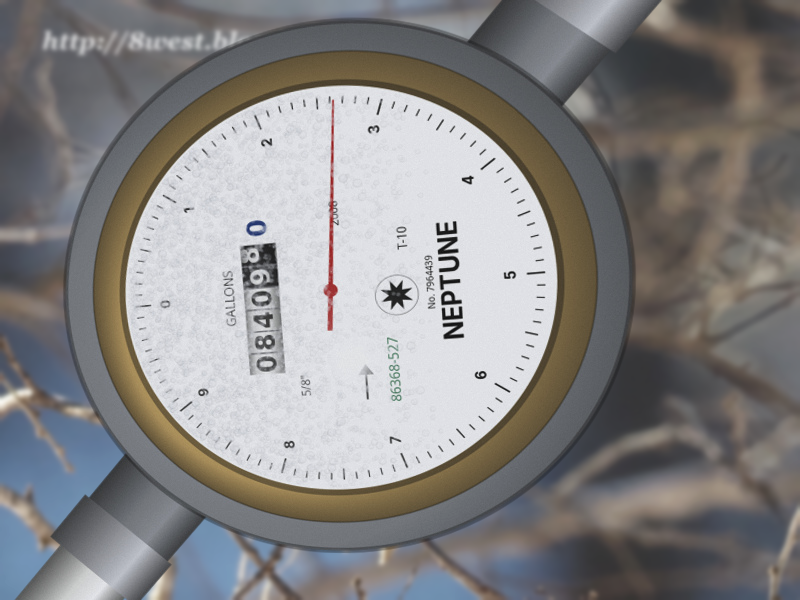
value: {"value": 840982.6, "unit": "gal"}
